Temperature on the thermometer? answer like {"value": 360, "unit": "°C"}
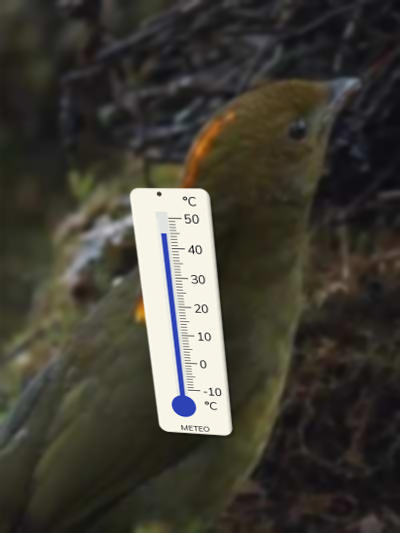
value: {"value": 45, "unit": "°C"}
